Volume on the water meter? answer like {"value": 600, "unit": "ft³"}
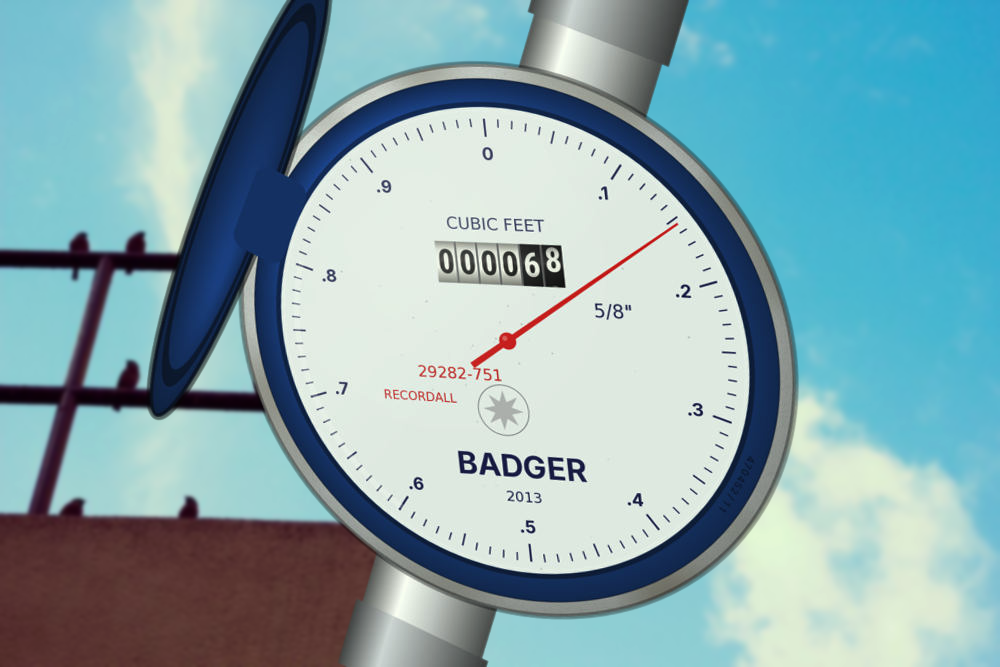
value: {"value": 68.15, "unit": "ft³"}
